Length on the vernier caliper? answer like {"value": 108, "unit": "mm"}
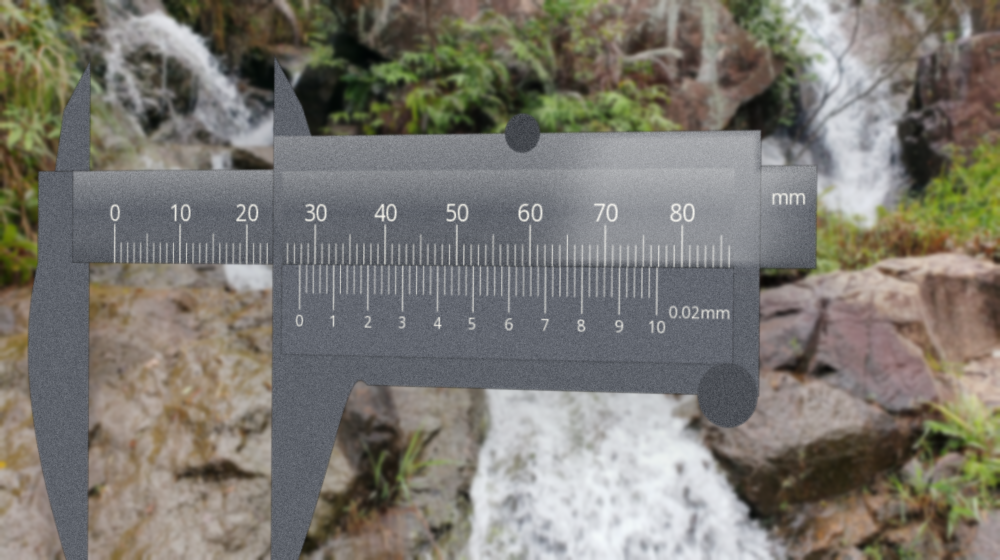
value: {"value": 27.8, "unit": "mm"}
